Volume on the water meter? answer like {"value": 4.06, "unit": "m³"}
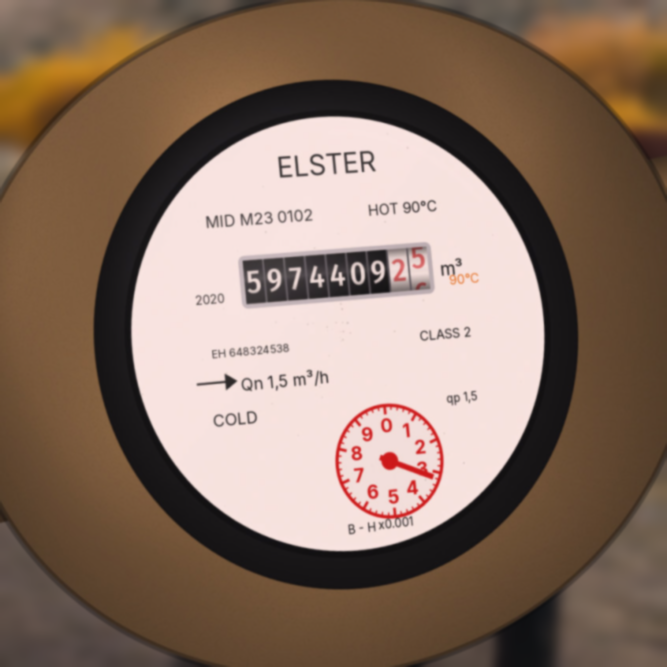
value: {"value": 5974409.253, "unit": "m³"}
